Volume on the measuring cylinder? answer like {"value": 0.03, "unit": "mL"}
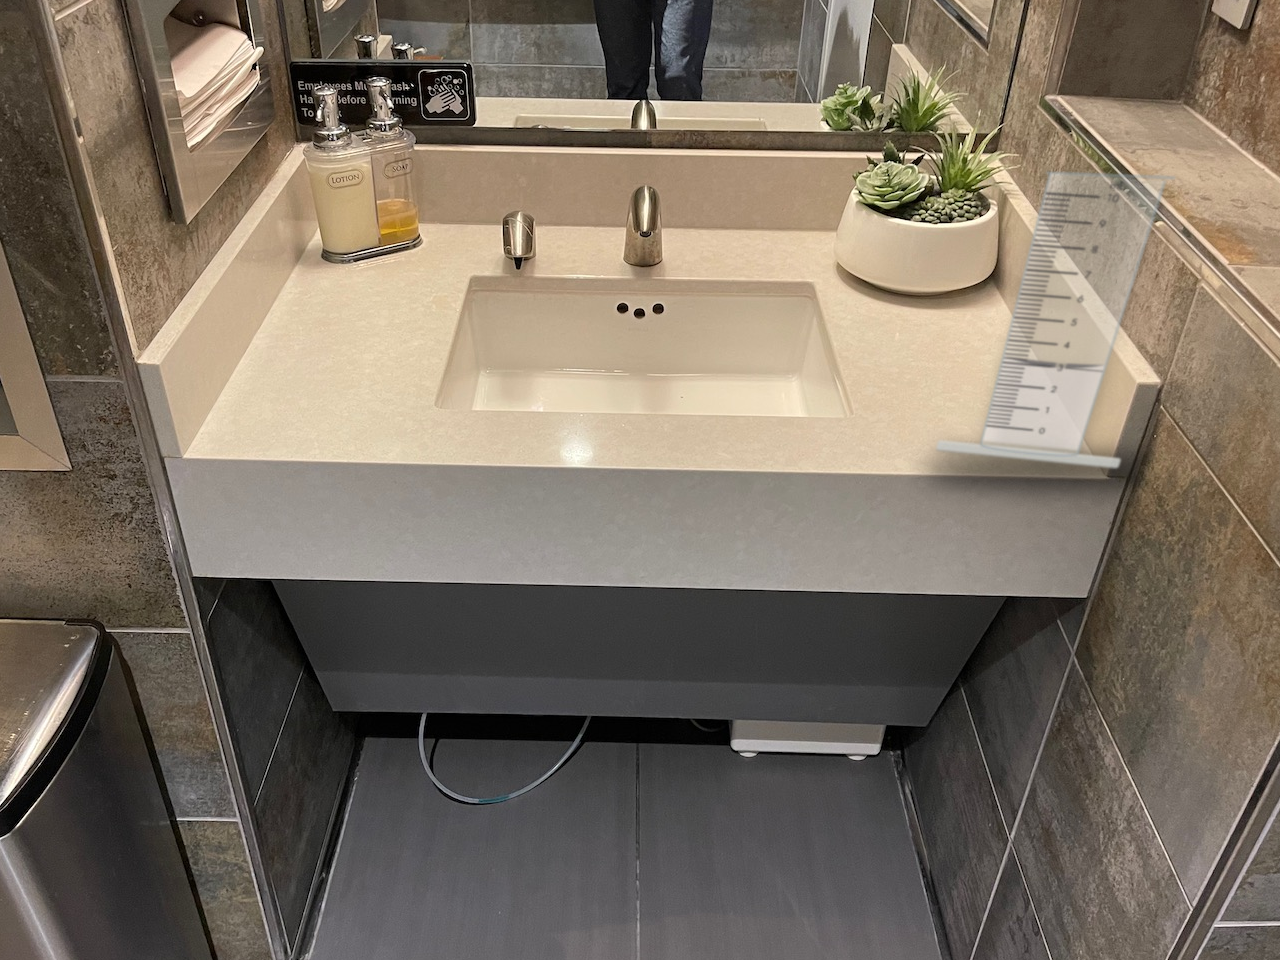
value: {"value": 3, "unit": "mL"}
